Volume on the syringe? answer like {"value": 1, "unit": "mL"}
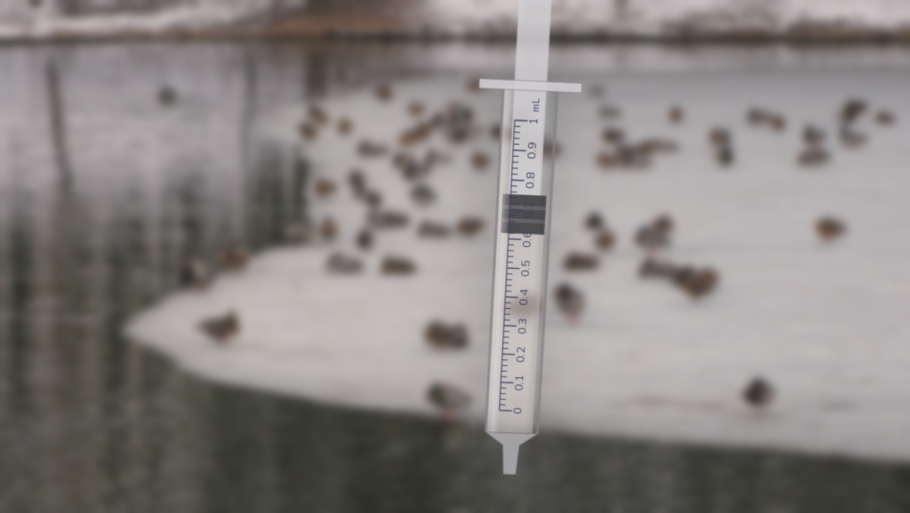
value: {"value": 0.62, "unit": "mL"}
